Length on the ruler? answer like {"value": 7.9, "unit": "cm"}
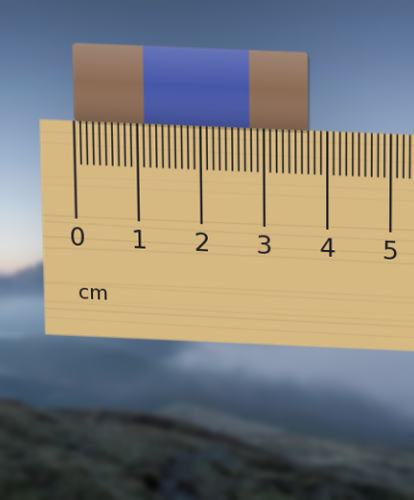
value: {"value": 3.7, "unit": "cm"}
